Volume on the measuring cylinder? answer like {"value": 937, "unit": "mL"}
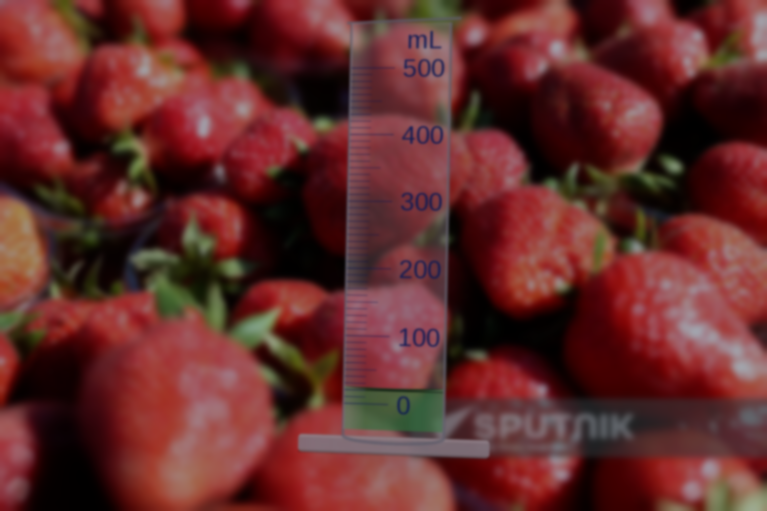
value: {"value": 20, "unit": "mL"}
